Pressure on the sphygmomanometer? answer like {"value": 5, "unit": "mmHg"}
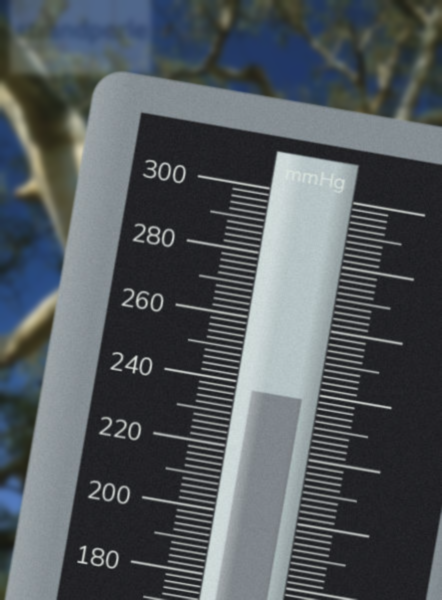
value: {"value": 238, "unit": "mmHg"}
